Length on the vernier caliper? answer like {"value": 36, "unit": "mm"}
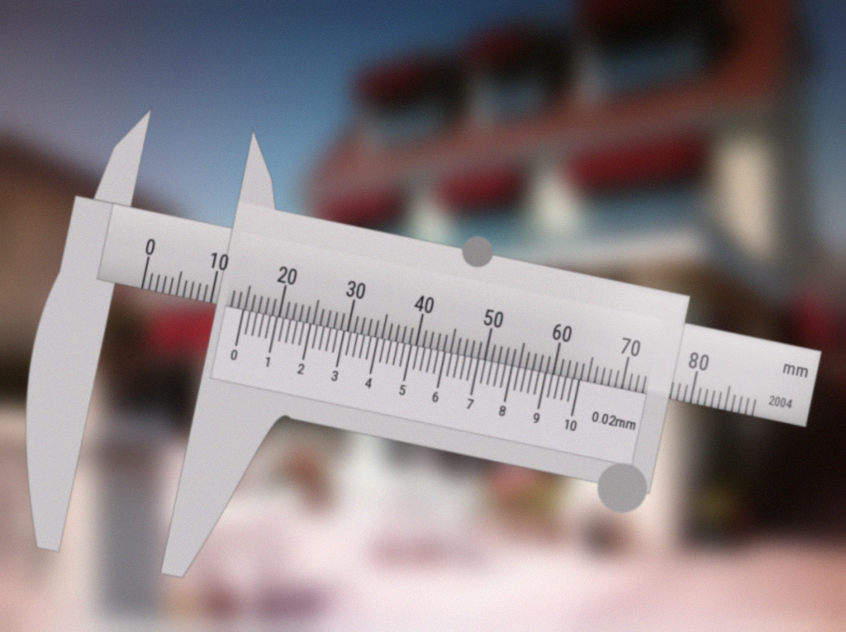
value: {"value": 14.8, "unit": "mm"}
